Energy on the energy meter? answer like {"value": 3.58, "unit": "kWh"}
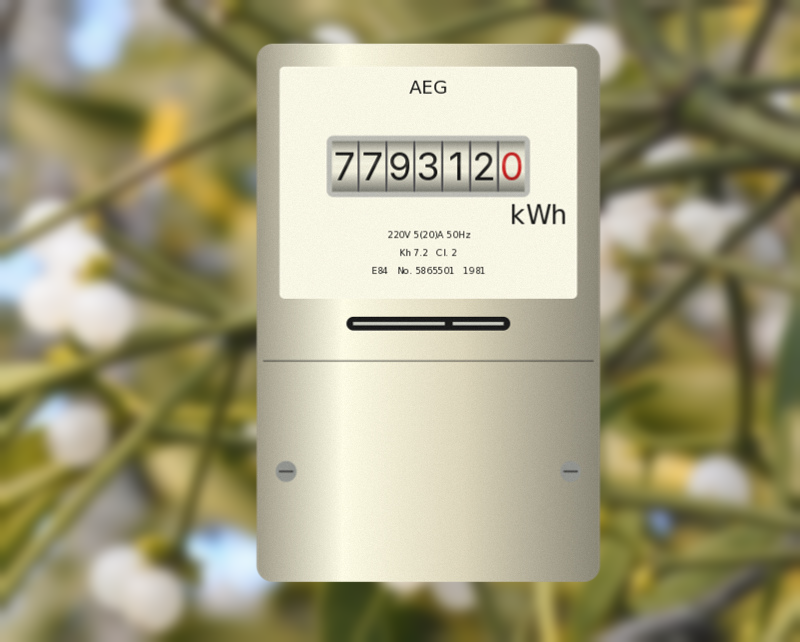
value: {"value": 779312.0, "unit": "kWh"}
